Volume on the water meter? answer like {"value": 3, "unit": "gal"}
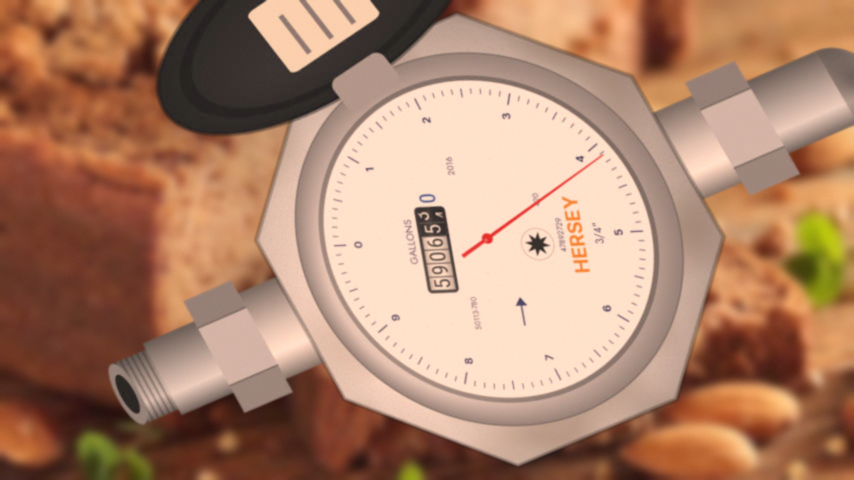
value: {"value": 5906534.1, "unit": "gal"}
